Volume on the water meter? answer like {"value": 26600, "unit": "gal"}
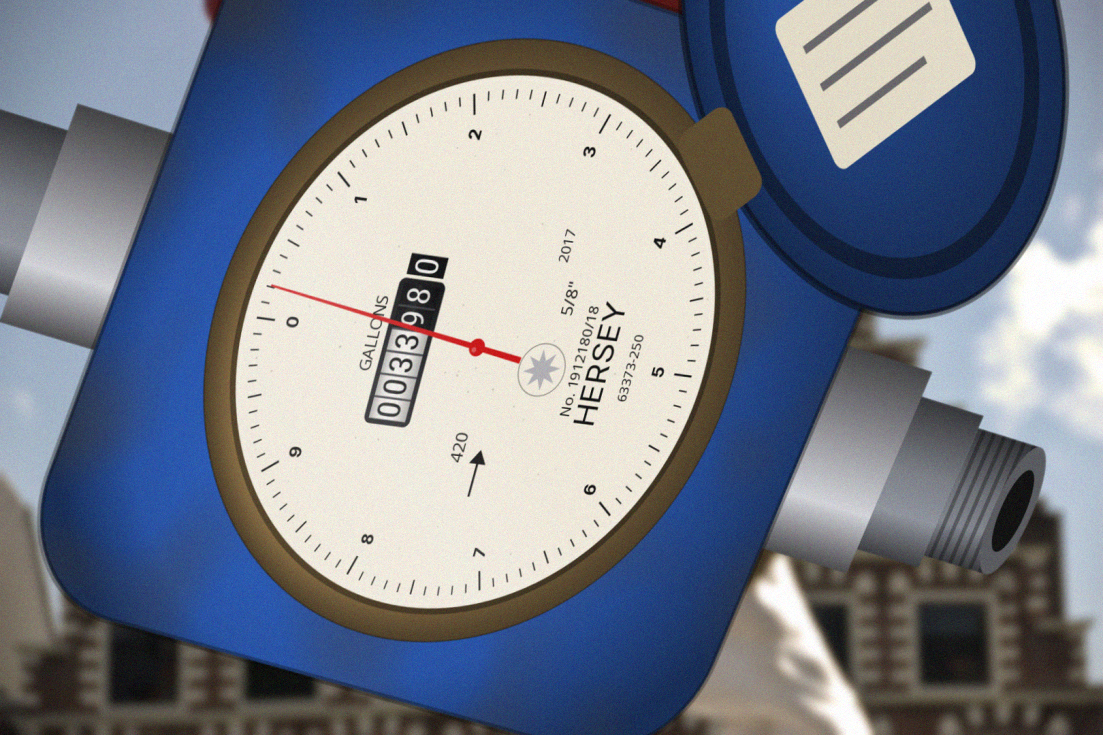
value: {"value": 33980.2, "unit": "gal"}
